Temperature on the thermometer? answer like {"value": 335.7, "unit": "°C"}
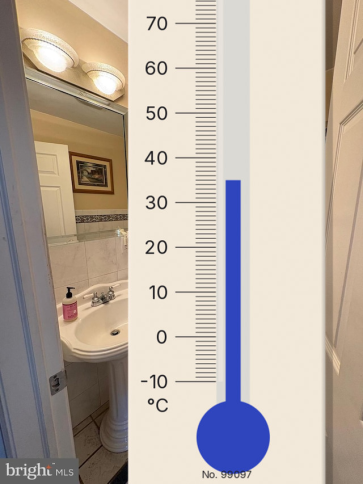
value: {"value": 35, "unit": "°C"}
